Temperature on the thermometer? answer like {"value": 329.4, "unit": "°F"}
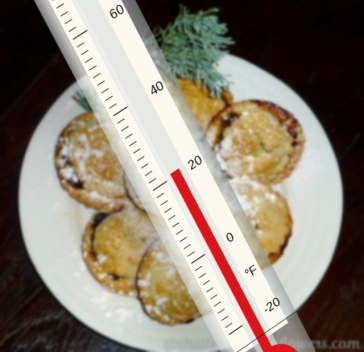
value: {"value": 21, "unit": "°F"}
